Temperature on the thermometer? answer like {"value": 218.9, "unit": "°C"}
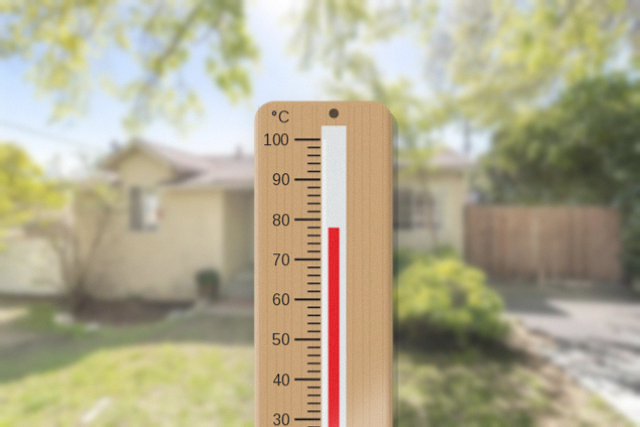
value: {"value": 78, "unit": "°C"}
